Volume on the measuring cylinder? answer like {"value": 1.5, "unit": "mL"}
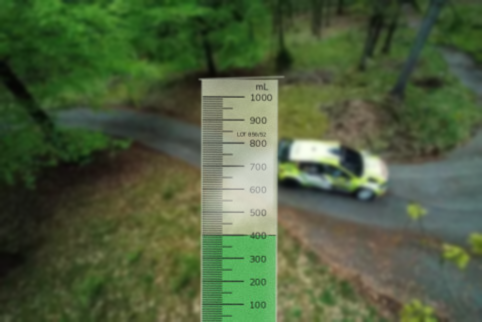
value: {"value": 400, "unit": "mL"}
